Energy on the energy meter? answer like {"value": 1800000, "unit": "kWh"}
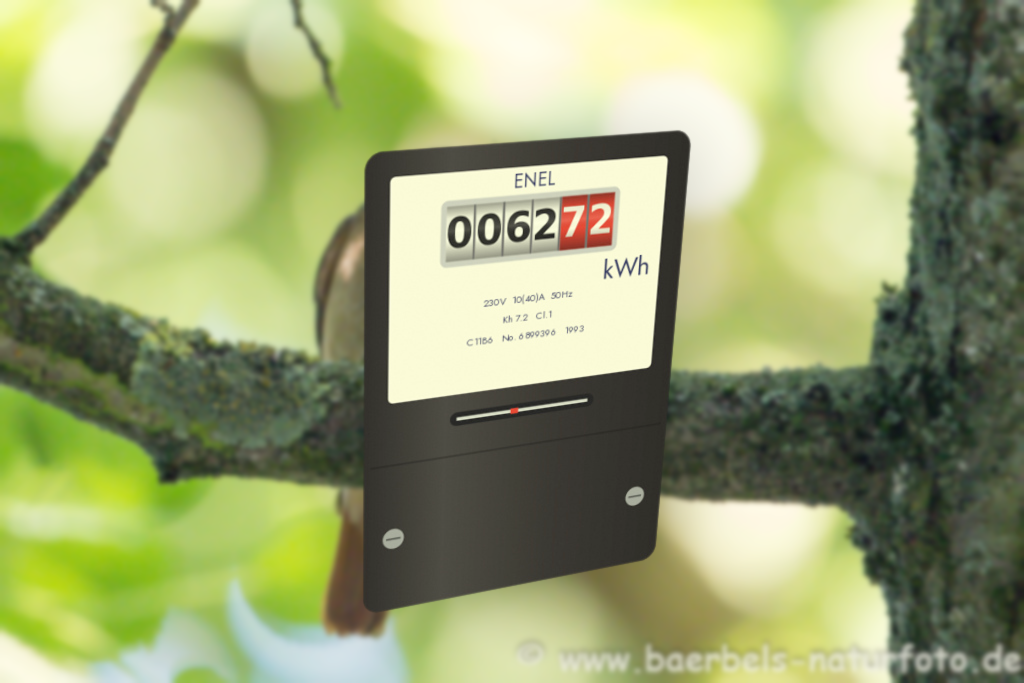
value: {"value": 62.72, "unit": "kWh"}
